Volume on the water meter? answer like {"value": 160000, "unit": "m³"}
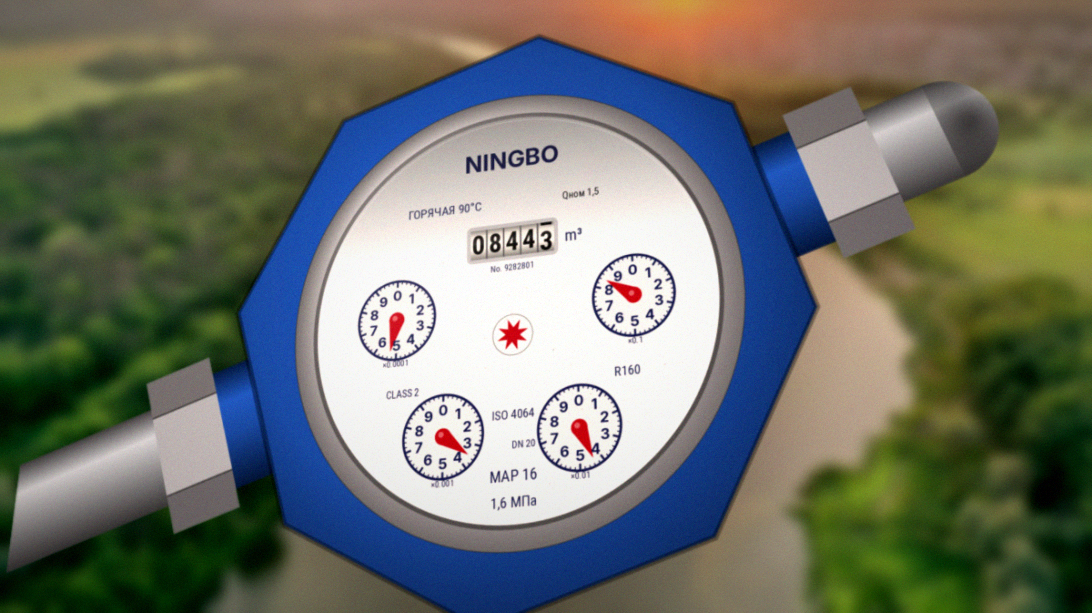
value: {"value": 8442.8435, "unit": "m³"}
